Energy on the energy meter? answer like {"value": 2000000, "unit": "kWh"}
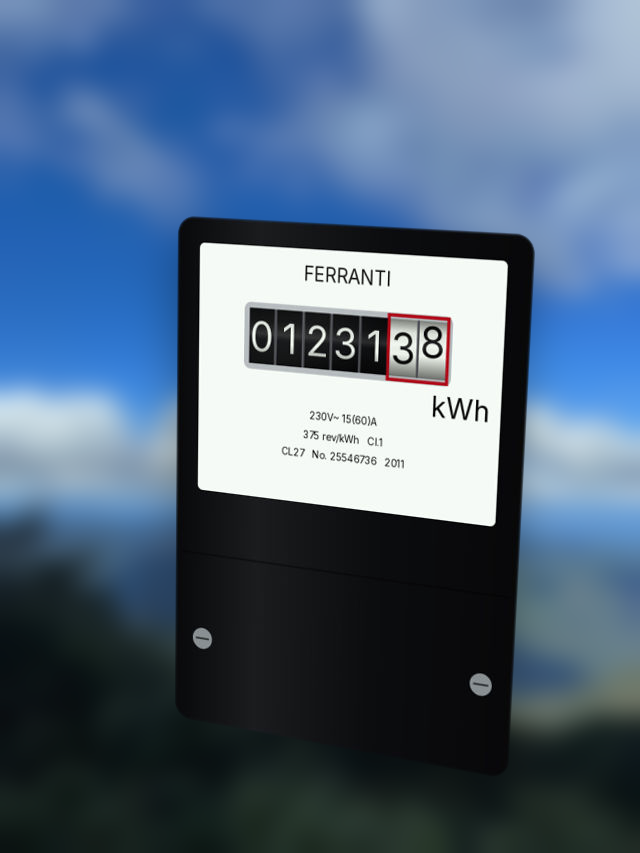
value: {"value": 1231.38, "unit": "kWh"}
